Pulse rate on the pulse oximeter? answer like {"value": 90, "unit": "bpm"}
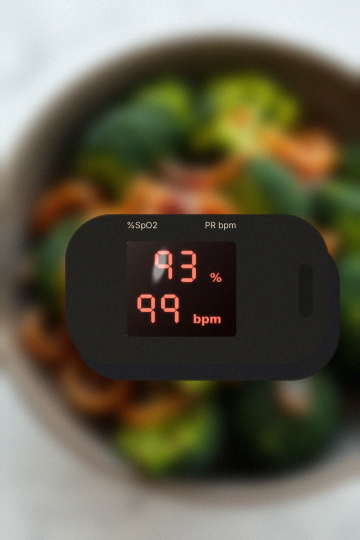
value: {"value": 99, "unit": "bpm"}
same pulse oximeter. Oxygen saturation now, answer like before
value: {"value": 93, "unit": "%"}
